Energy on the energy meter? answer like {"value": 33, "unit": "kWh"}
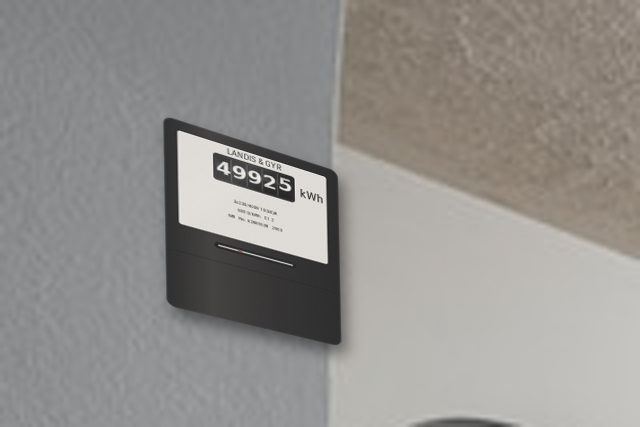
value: {"value": 49925, "unit": "kWh"}
